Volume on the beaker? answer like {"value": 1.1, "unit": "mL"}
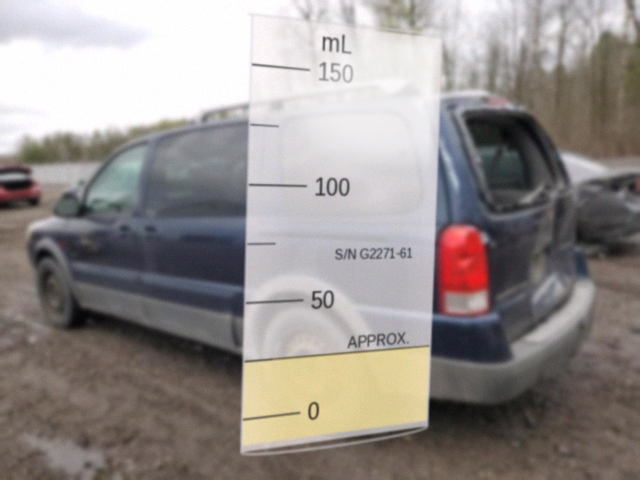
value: {"value": 25, "unit": "mL"}
